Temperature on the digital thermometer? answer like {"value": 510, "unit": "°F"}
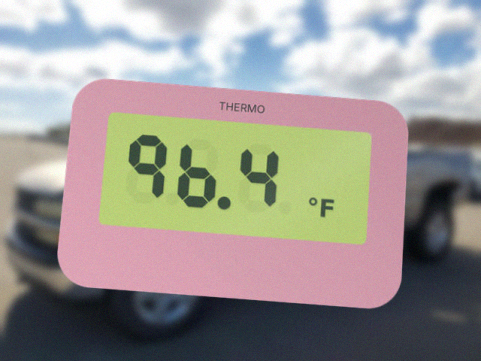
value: {"value": 96.4, "unit": "°F"}
